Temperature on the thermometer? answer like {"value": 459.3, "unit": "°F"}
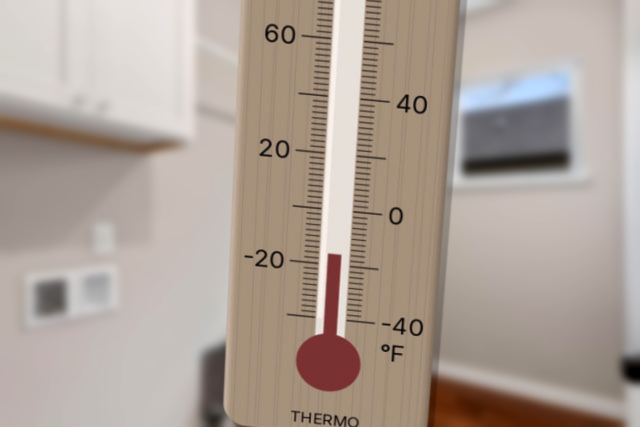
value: {"value": -16, "unit": "°F"}
